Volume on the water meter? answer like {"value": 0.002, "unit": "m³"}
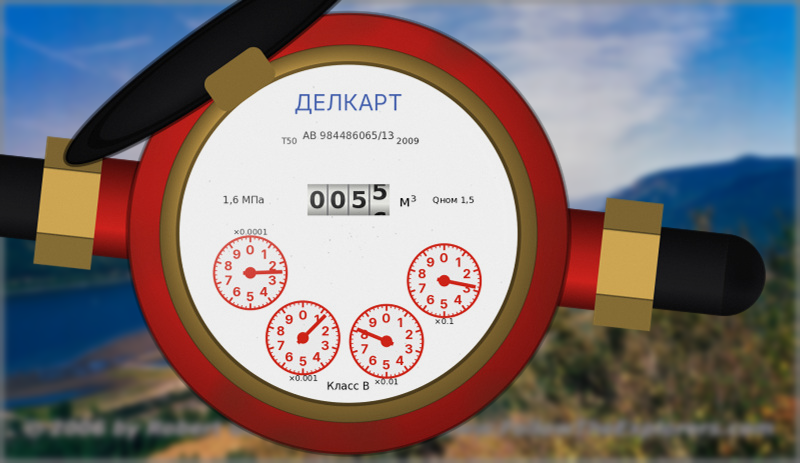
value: {"value": 55.2812, "unit": "m³"}
